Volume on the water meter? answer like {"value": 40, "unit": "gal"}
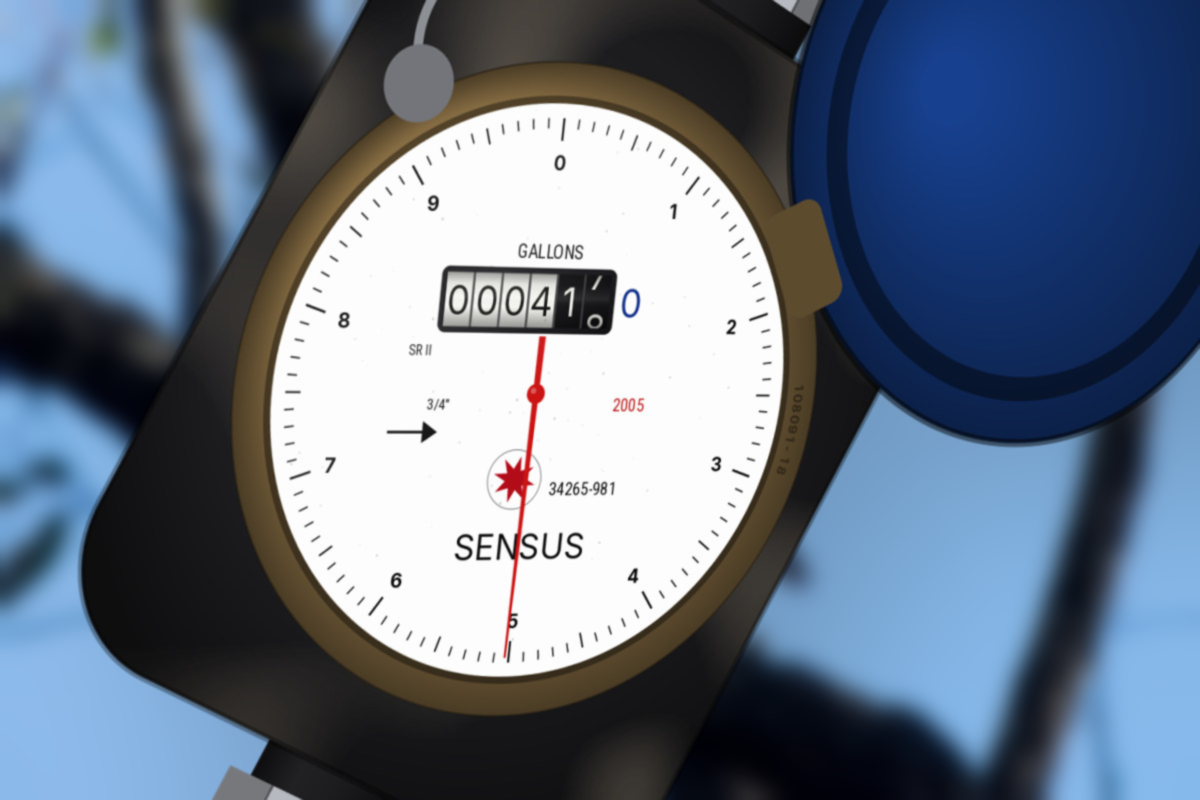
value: {"value": 4175.0, "unit": "gal"}
